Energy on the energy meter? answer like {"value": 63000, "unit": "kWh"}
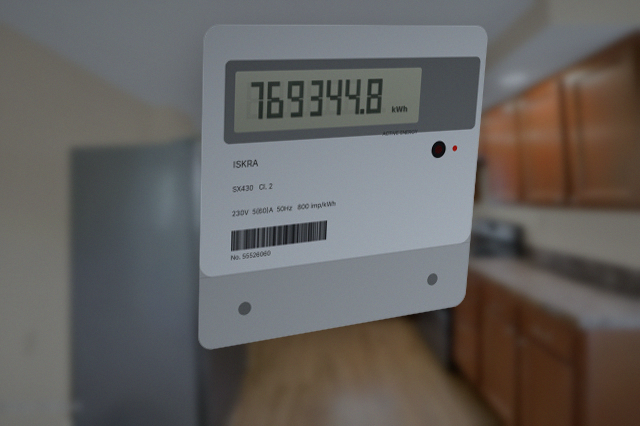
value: {"value": 769344.8, "unit": "kWh"}
